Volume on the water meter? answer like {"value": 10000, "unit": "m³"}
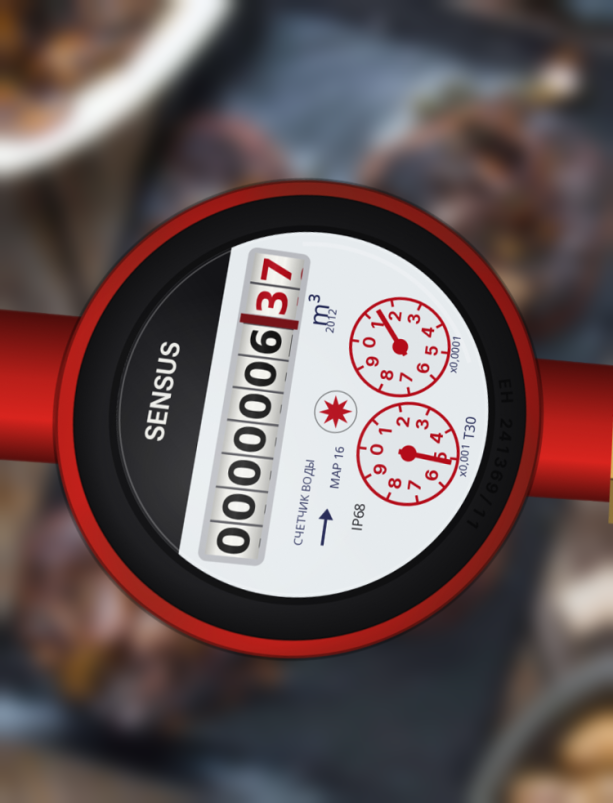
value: {"value": 6.3751, "unit": "m³"}
